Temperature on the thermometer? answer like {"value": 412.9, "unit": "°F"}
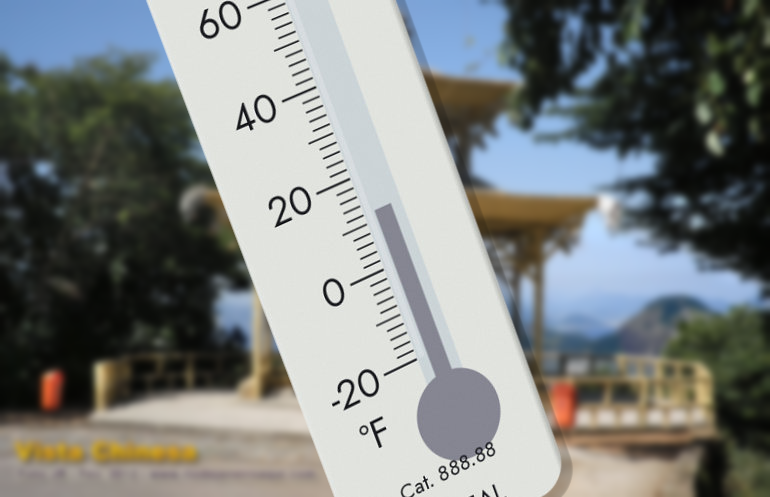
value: {"value": 12, "unit": "°F"}
